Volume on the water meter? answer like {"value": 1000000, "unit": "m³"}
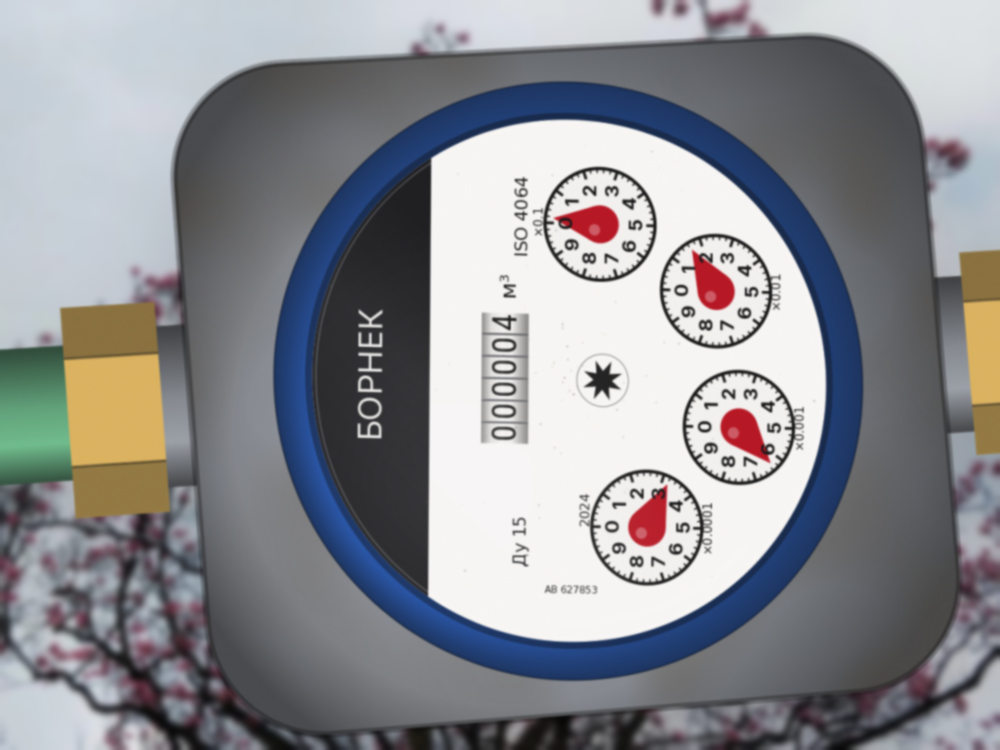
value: {"value": 4.0163, "unit": "m³"}
